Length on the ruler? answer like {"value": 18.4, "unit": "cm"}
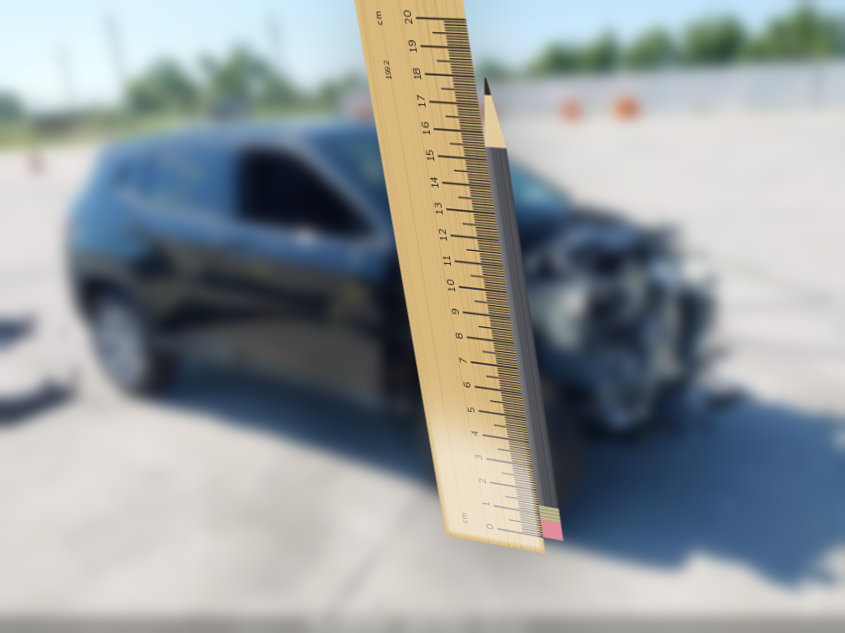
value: {"value": 18, "unit": "cm"}
